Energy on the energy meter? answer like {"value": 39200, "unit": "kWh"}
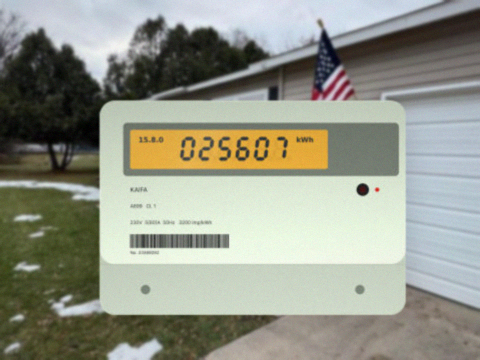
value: {"value": 25607, "unit": "kWh"}
